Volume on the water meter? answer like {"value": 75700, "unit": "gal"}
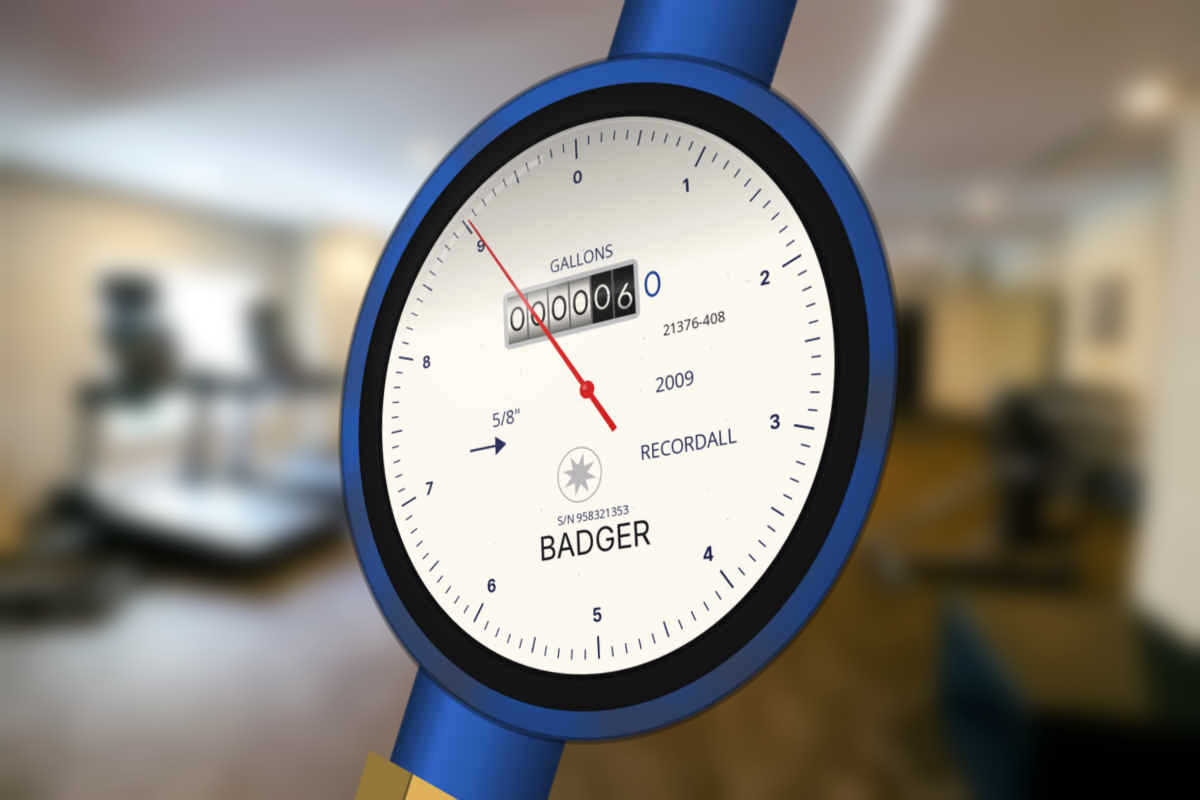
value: {"value": 59.0, "unit": "gal"}
